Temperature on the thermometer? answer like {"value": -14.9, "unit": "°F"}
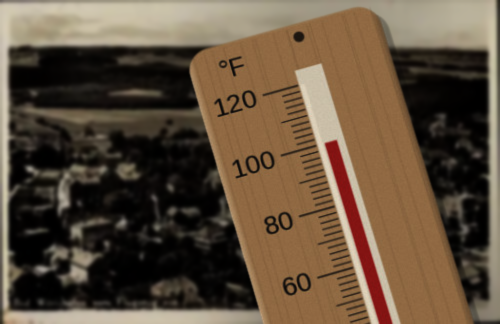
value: {"value": 100, "unit": "°F"}
